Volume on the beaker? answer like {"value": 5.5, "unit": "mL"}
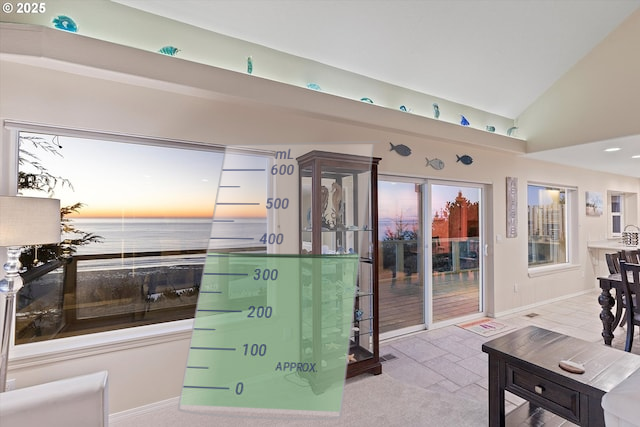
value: {"value": 350, "unit": "mL"}
